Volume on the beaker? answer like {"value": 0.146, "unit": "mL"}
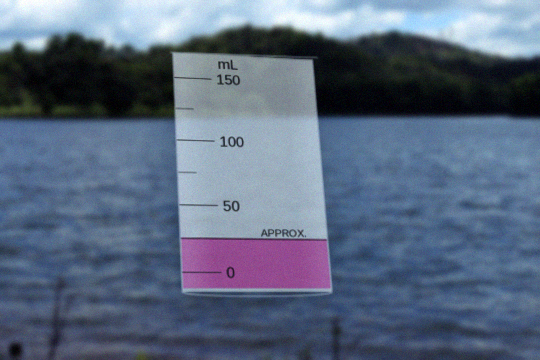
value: {"value": 25, "unit": "mL"}
